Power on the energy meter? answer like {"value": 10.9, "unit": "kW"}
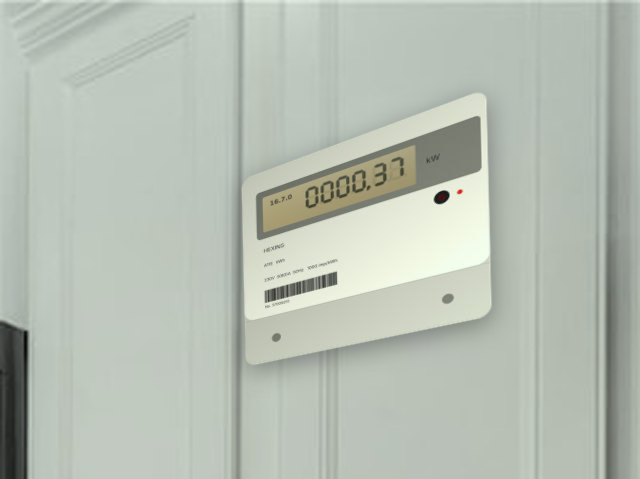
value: {"value": 0.37, "unit": "kW"}
